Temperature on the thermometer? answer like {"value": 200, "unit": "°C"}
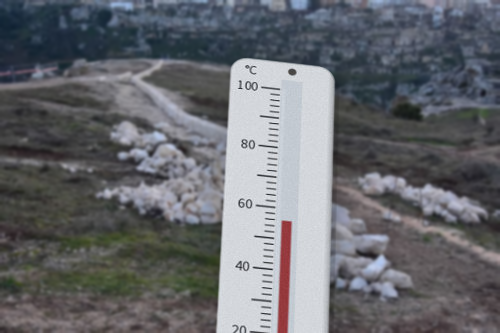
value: {"value": 56, "unit": "°C"}
